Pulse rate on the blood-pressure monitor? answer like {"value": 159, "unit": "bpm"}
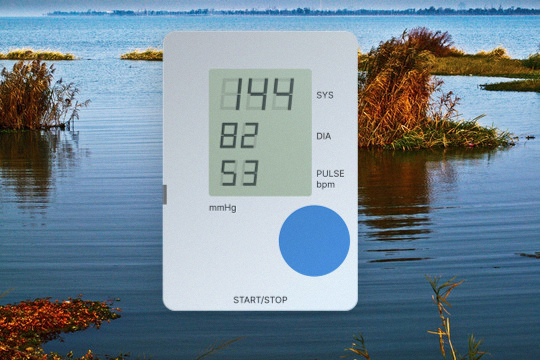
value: {"value": 53, "unit": "bpm"}
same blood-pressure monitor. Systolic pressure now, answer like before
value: {"value": 144, "unit": "mmHg"}
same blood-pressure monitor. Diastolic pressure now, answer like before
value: {"value": 82, "unit": "mmHg"}
